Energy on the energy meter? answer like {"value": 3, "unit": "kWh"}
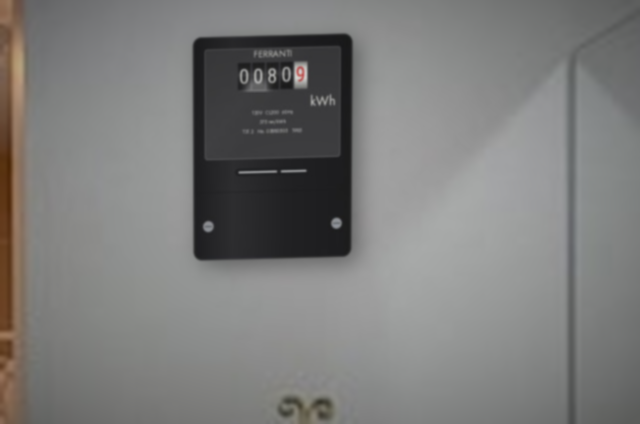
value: {"value": 80.9, "unit": "kWh"}
